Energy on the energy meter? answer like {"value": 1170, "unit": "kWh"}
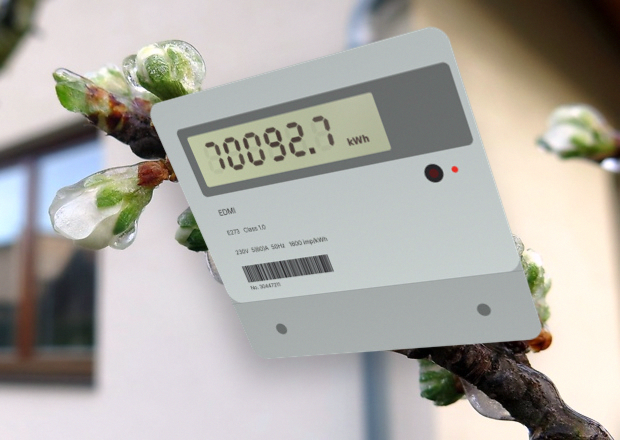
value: {"value": 70092.7, "unit": "kWh"}
